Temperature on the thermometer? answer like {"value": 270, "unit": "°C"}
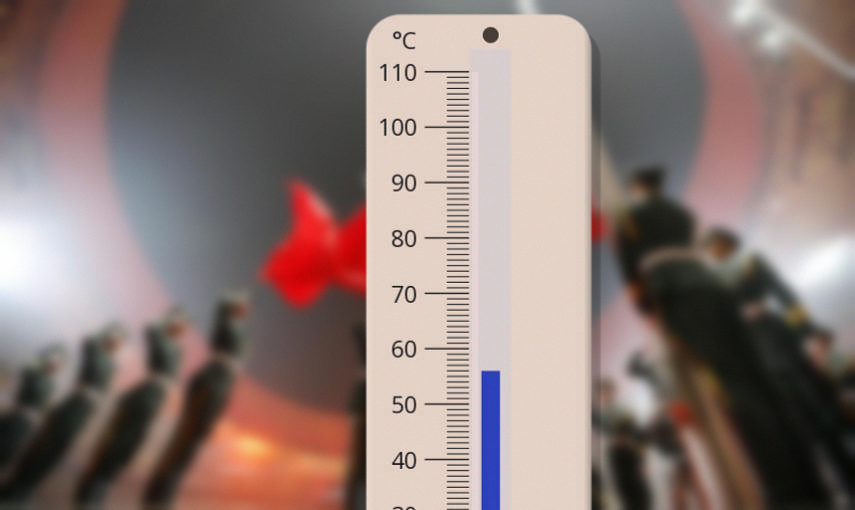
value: {"value": 56, "unit": "°C"}
